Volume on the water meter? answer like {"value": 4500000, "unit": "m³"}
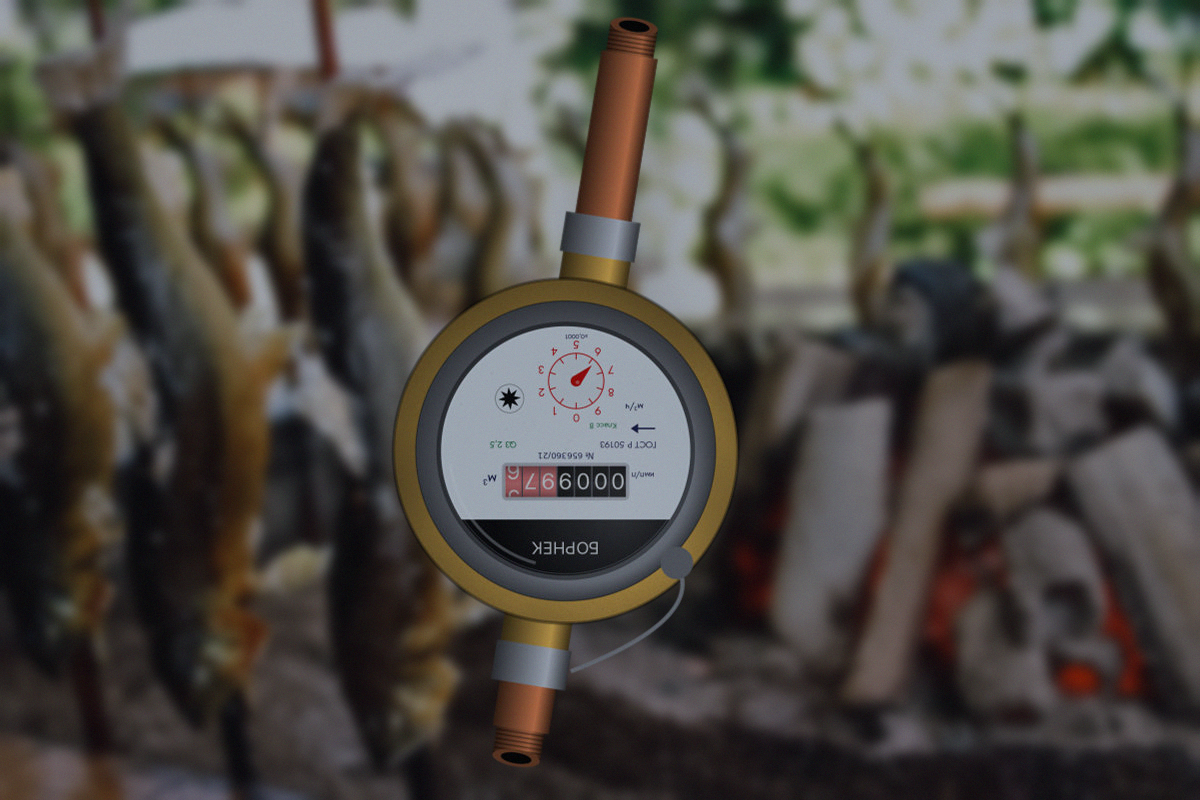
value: {"value": 9.9756, "unit": "m³"}
